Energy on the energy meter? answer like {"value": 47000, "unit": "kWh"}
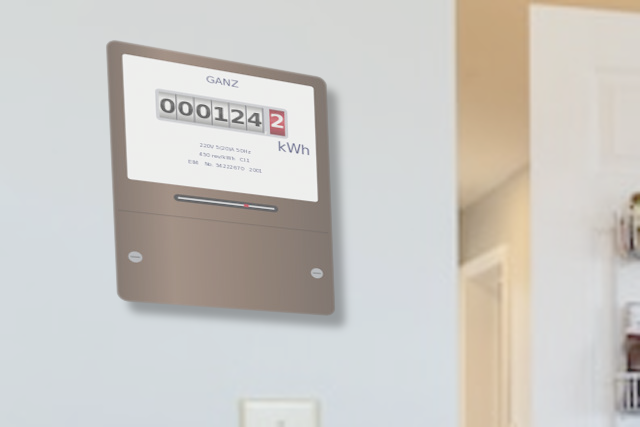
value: {"value": 124.2, "unit": "kWh"}
